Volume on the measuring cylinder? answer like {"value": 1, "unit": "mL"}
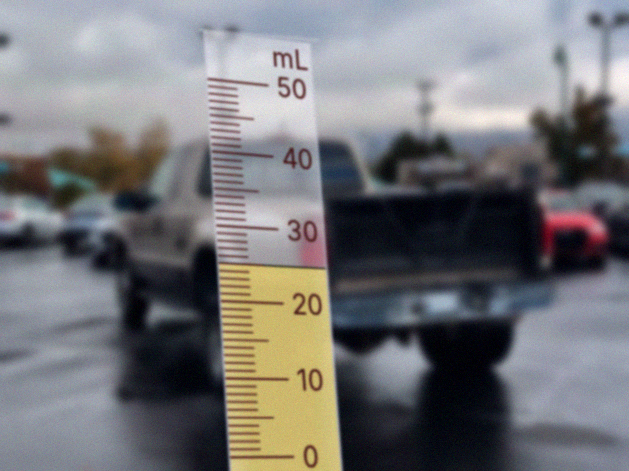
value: {"value": 25, "unit": "mL"}
